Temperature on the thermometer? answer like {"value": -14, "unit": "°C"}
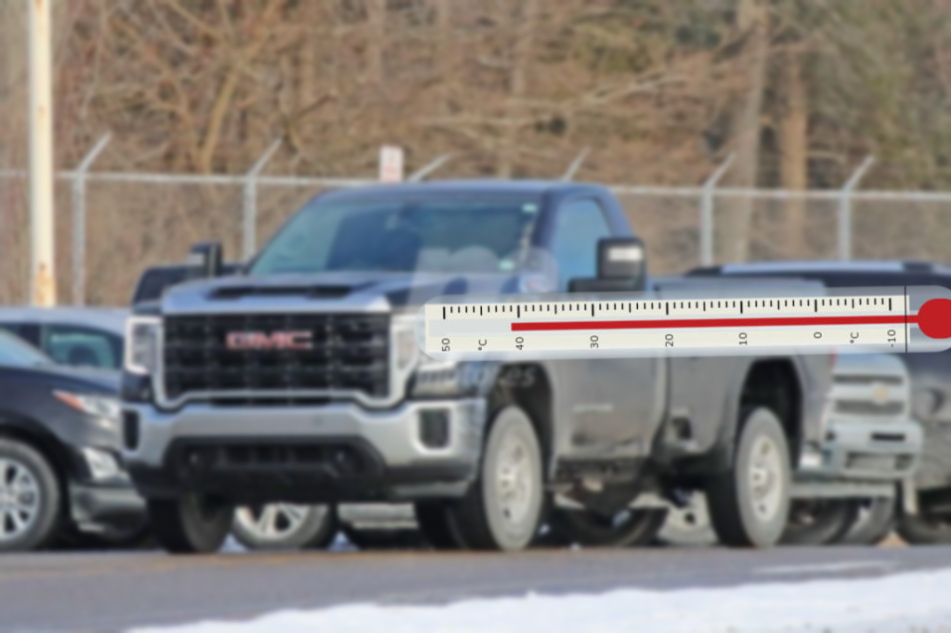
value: {"value": 41, "unit": "°C"}
